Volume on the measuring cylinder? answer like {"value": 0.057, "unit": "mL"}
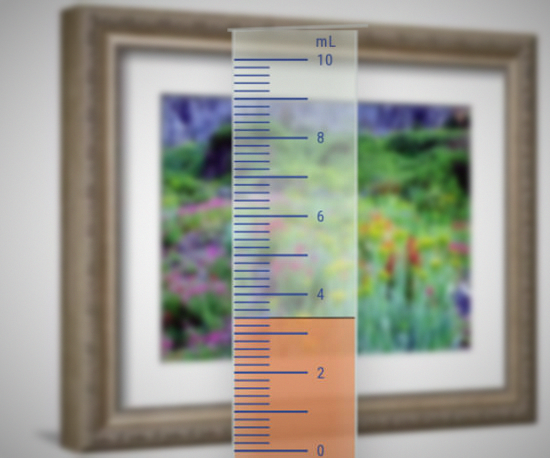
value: {"value": 3.4, "unit": "mL"}
